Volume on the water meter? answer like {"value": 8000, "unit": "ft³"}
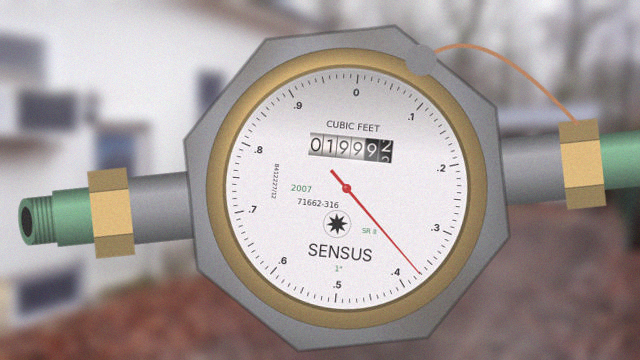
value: {"value": 19992.37, "unit": "ft³"}
